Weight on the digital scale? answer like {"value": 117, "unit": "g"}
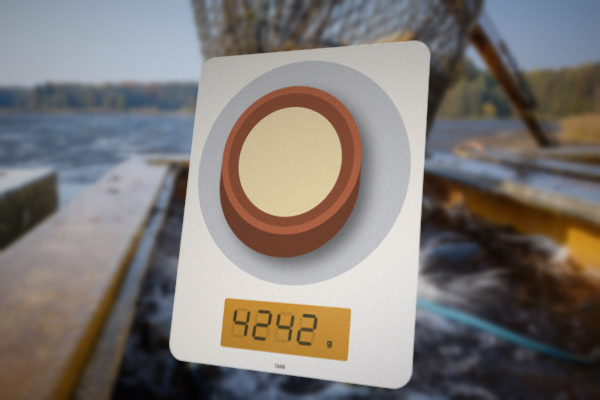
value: {"value": 4242, "unit": "g"}
